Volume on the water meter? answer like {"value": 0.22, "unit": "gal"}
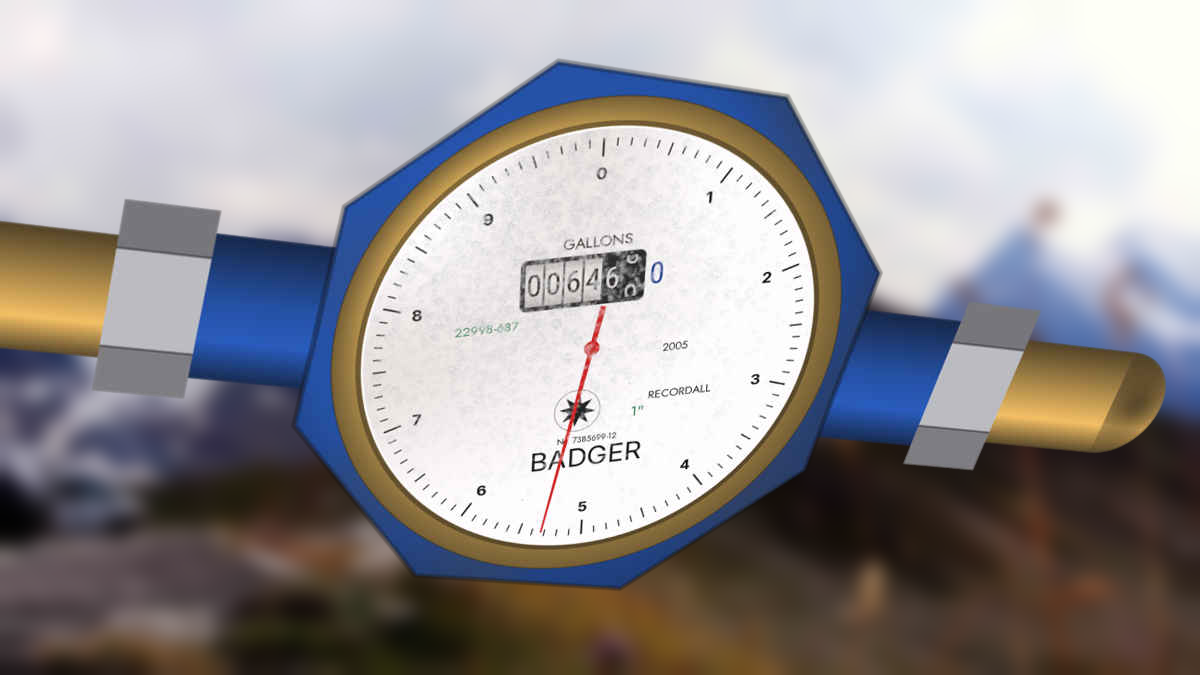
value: {"value": 64685.3, "unit": "gal"}
